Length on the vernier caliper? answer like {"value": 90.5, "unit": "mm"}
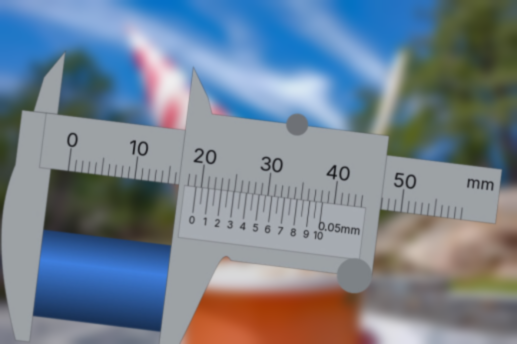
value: {"value": 19.2, "unit": "mm"}
